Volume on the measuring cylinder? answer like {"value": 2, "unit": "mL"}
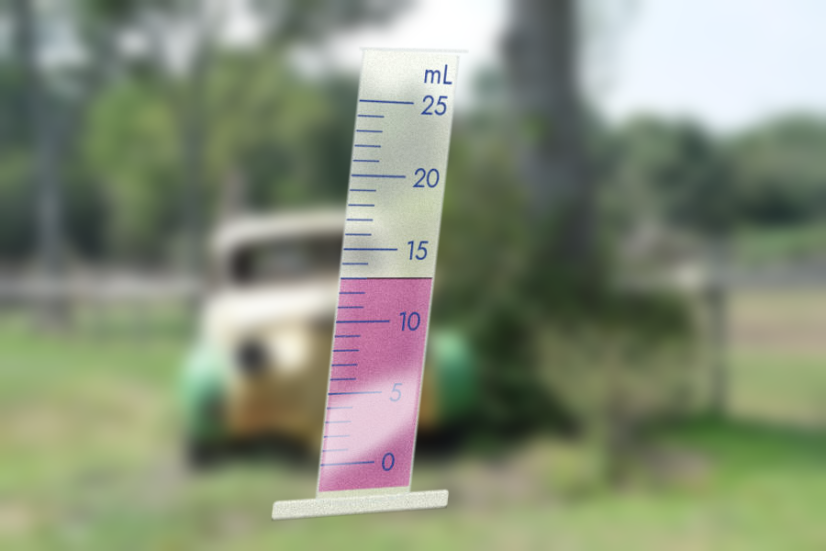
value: {"value": 13, "unit": "mL"}
